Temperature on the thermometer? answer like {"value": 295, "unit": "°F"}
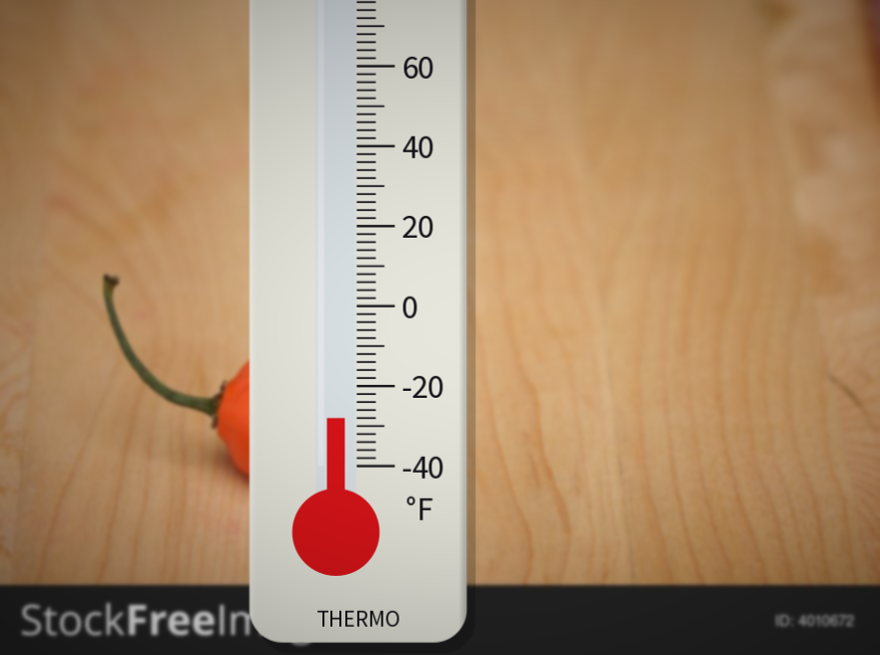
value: {"value": -28, "unit": "°F"}
